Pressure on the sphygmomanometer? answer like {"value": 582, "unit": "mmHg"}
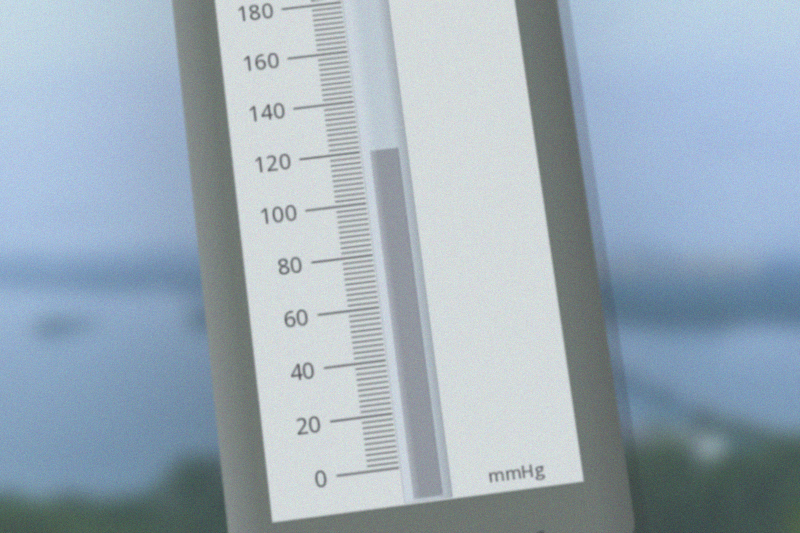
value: {"value": 120, "unit": "mmHg"}
